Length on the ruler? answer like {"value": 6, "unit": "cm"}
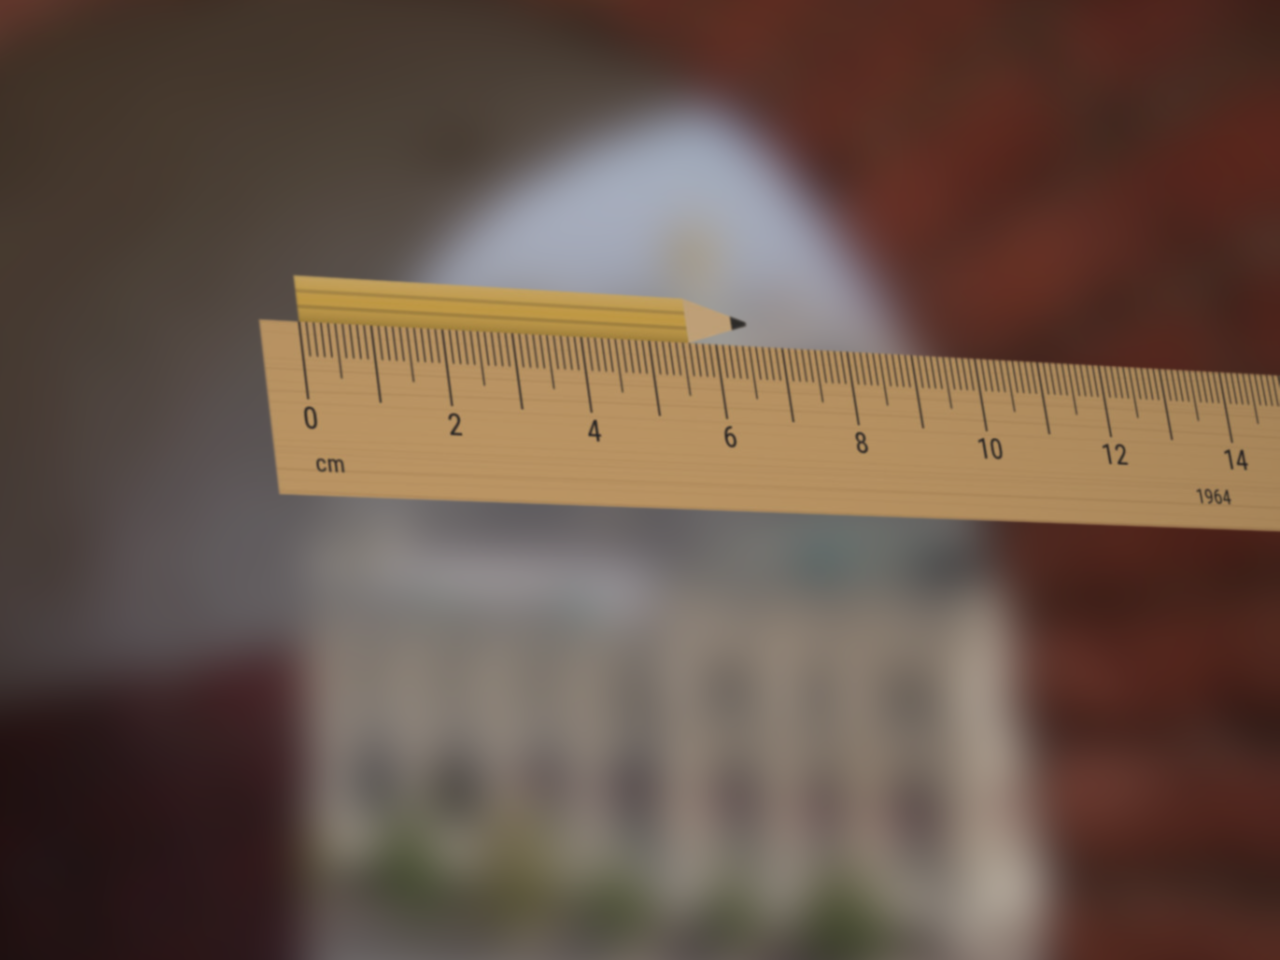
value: {"value": 6.5, "unit": "cm"}
